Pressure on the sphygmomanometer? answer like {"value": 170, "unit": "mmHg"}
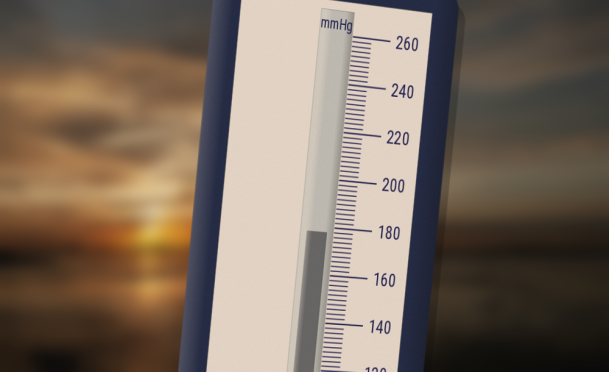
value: {"value": 178, "unit": "mmHg"}
